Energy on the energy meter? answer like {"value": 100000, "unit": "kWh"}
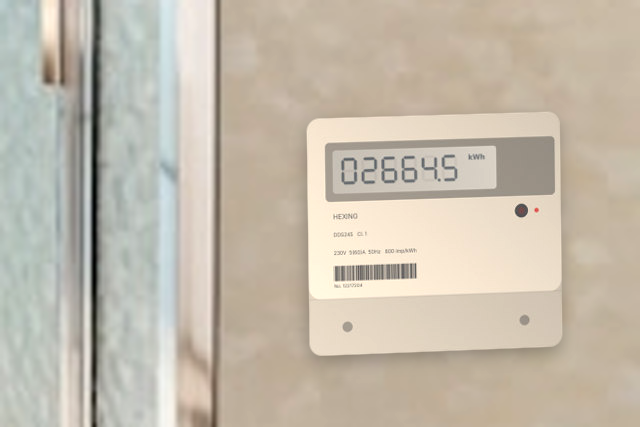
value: {"value": 2664.5, "unit": "kWh"}
